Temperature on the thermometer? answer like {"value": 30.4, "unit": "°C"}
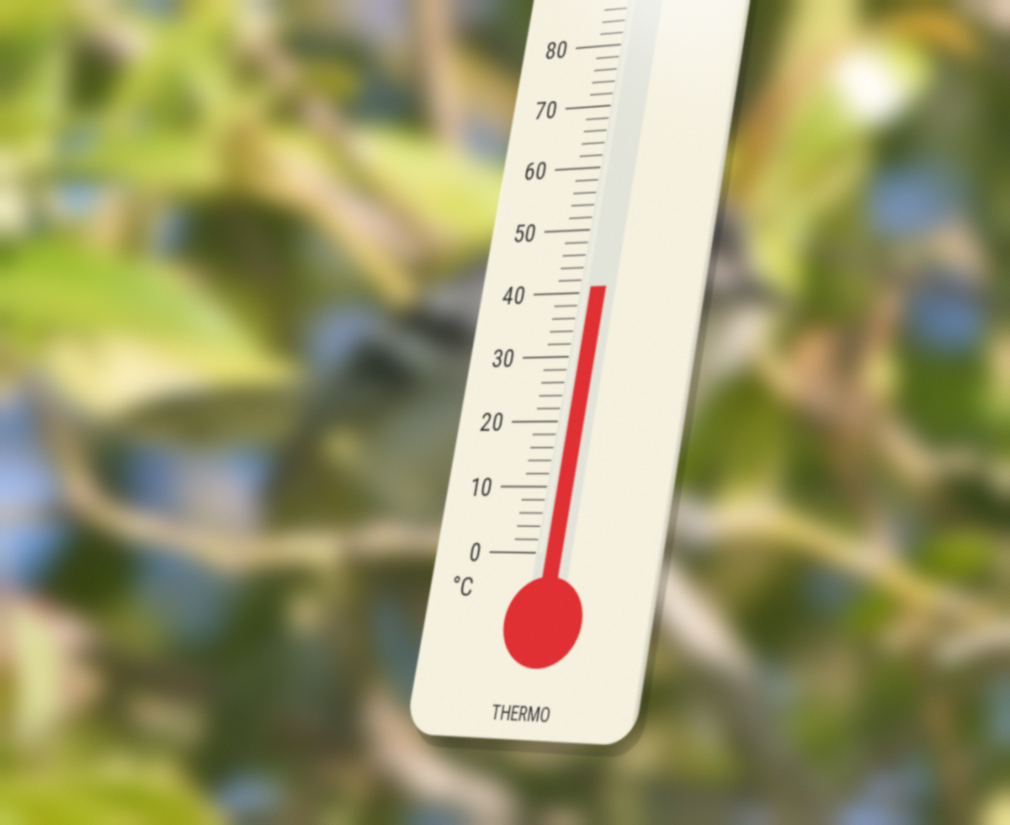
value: {"value": 41, "unit": "°C"}
